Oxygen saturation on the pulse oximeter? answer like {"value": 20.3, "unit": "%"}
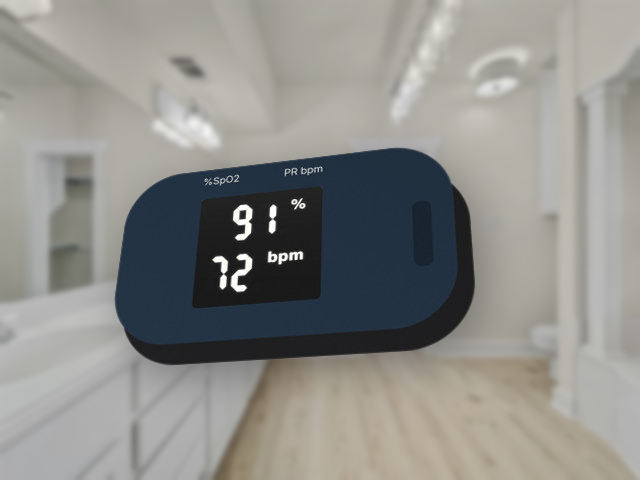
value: {"value": 91, "unit": "%"}
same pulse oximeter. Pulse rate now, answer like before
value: {"value": 72, "unit": "bpm"}
